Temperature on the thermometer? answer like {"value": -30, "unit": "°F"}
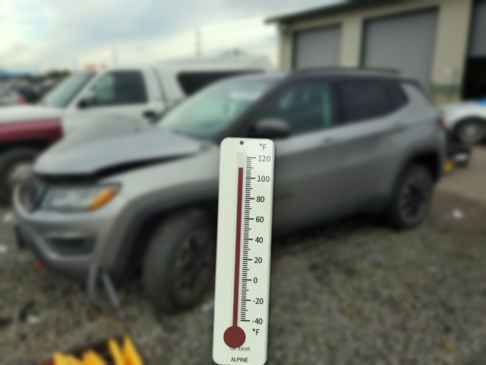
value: {"value": 110, "unit": "°F"}
